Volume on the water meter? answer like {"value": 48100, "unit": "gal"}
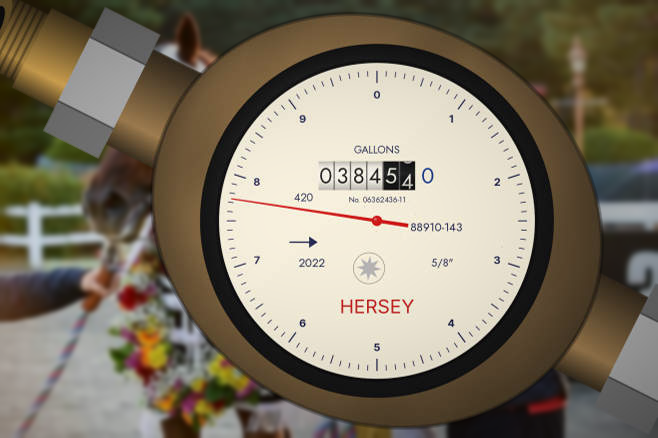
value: {"value": 384537.7, "unit": "gal"}
